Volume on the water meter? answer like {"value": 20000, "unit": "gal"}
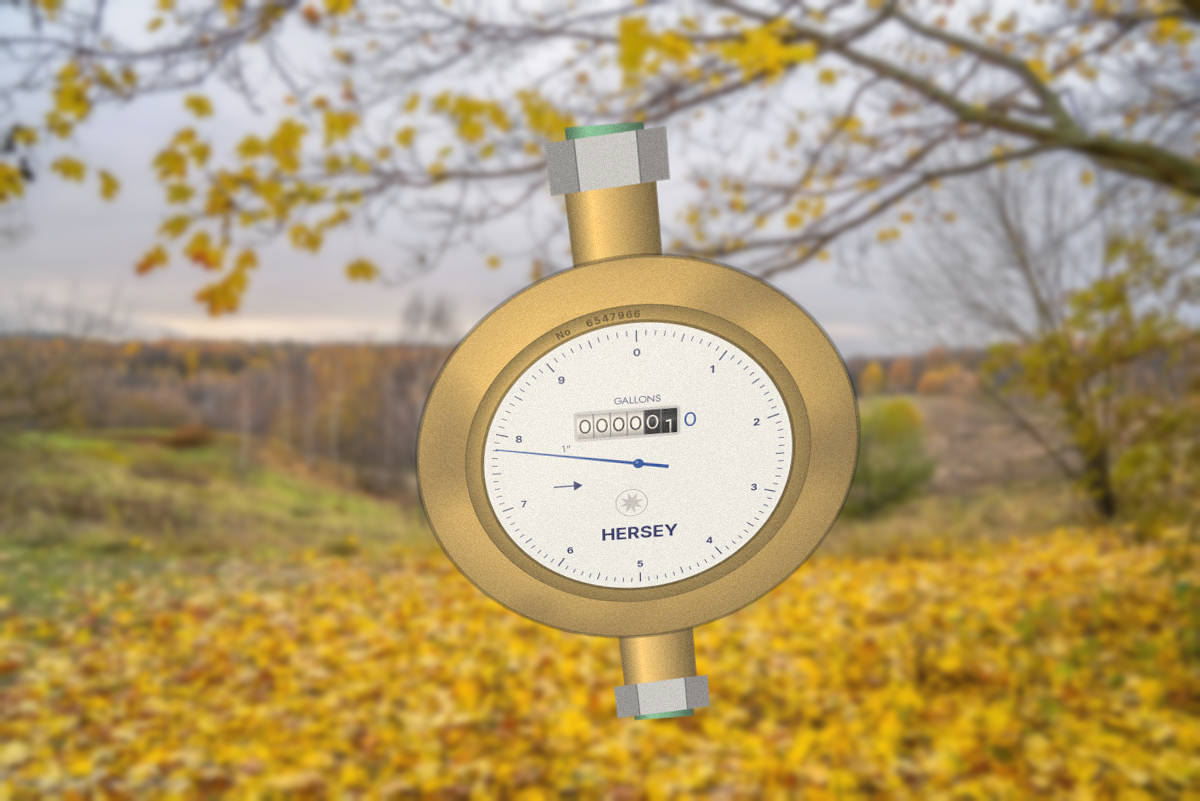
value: {"value": 7.8, "unit": "gal"}
